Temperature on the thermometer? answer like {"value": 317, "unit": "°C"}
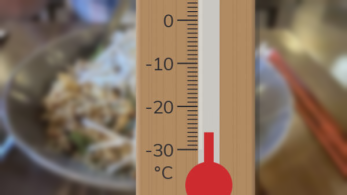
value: {"value": -26, "unit": "°C"}
